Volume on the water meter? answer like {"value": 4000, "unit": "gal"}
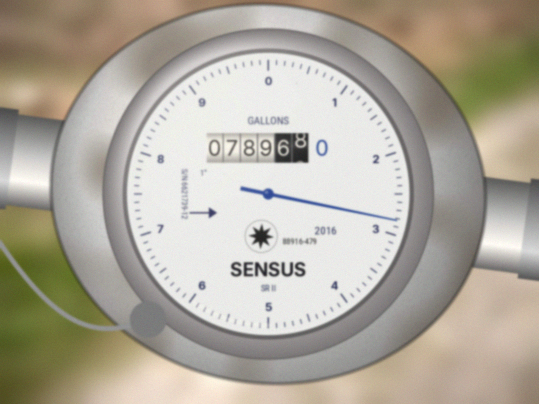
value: {"value": 789682.8, "unit": "gal"}
